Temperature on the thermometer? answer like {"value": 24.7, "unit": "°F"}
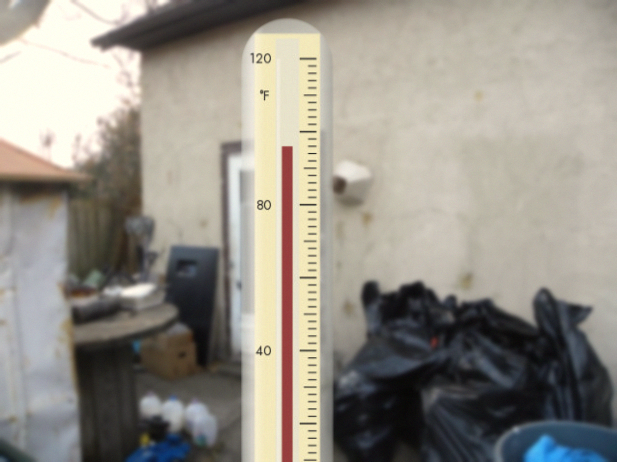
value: {"value": 96, "unit": "°F"}
